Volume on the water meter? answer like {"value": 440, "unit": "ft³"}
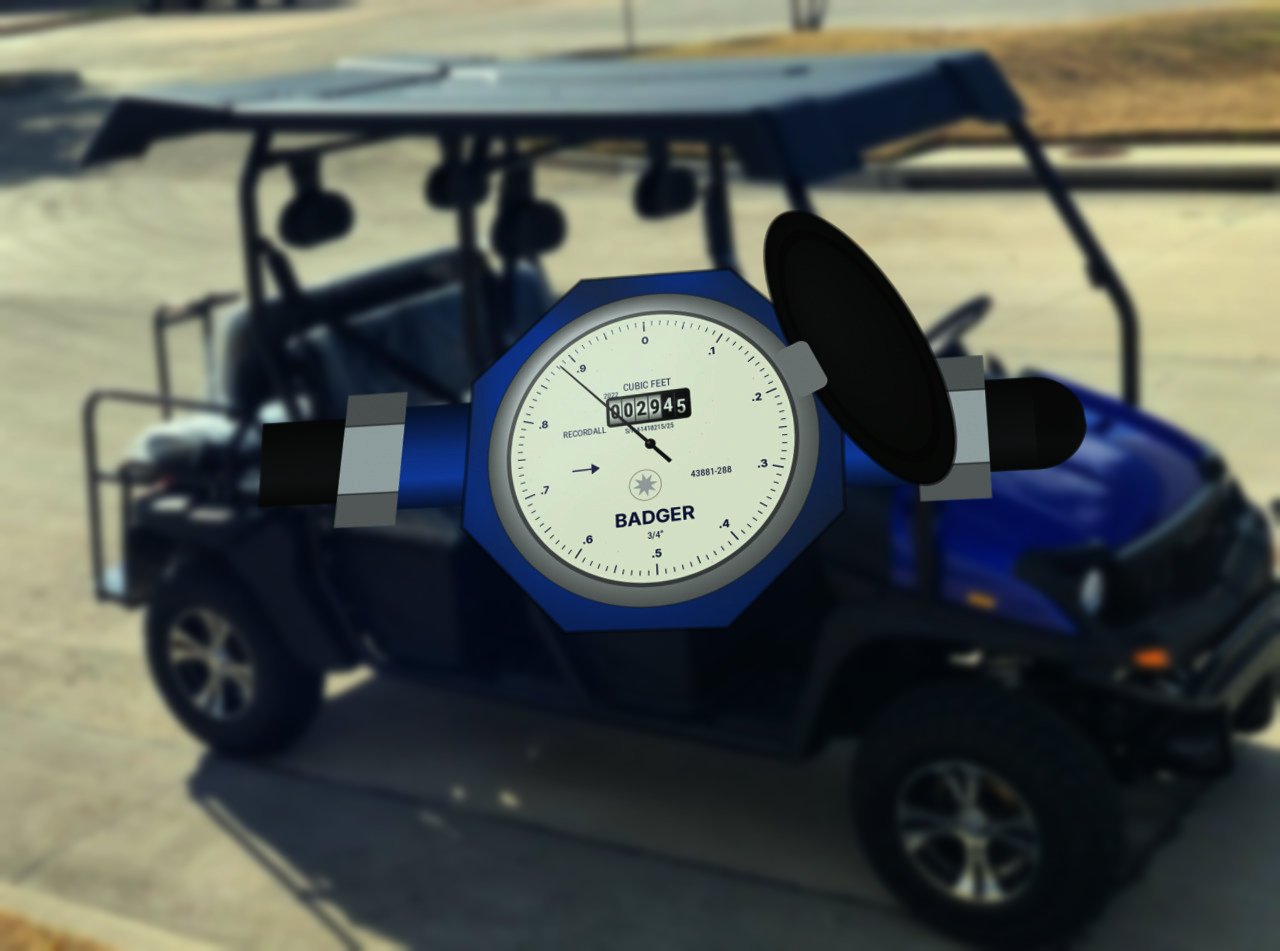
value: {"value": 2944.88, "unit": "ft³"}
